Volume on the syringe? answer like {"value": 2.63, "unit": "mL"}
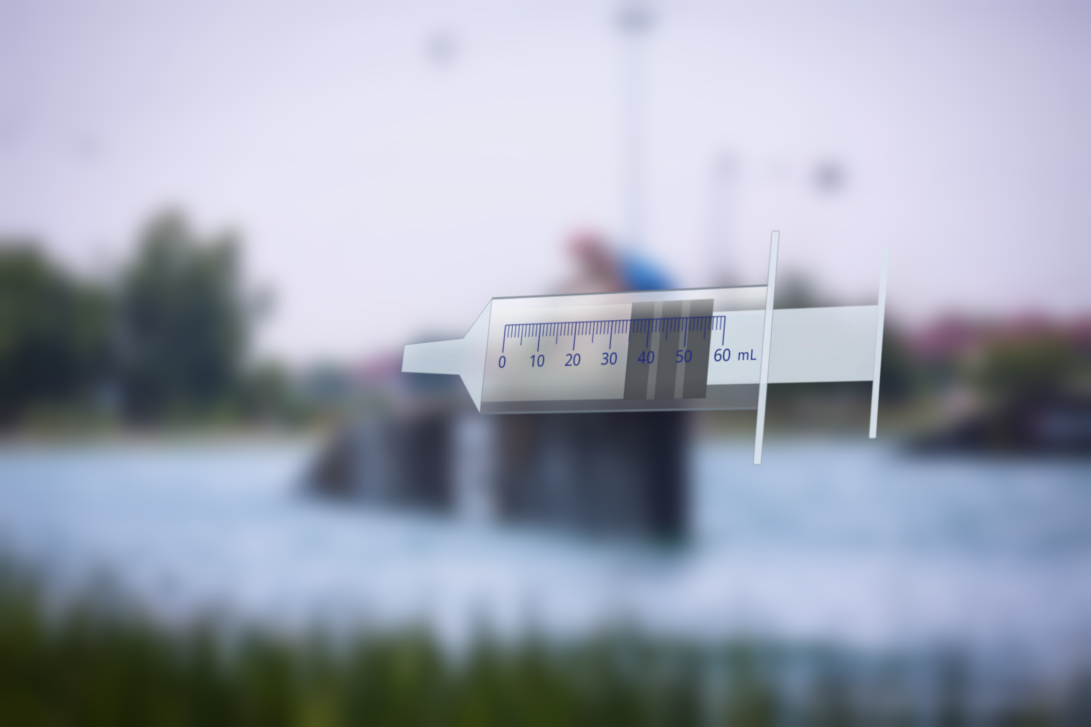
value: {"value": 35, "unit": "mL"}
